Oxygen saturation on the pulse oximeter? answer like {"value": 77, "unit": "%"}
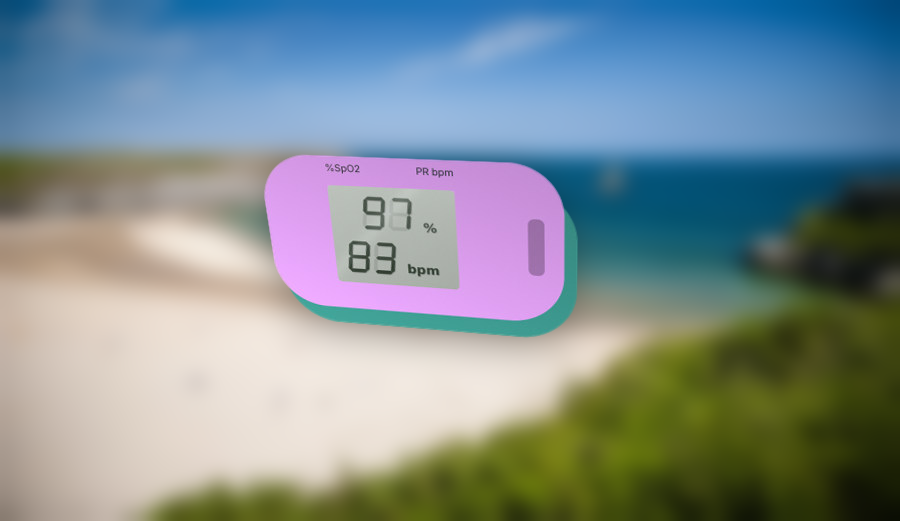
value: {"value": 97, "unit": "%"}
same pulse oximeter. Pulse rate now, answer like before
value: {"value": 83, "unit": "bpm"}
